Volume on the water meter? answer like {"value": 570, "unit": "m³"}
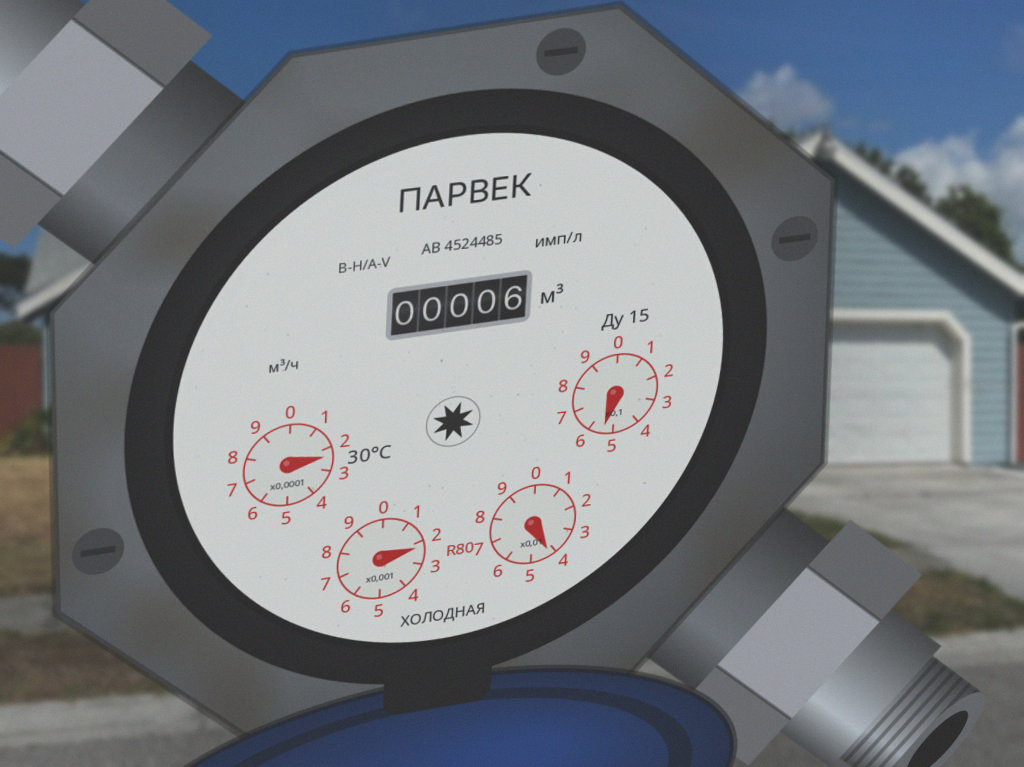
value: {"value": 6.5422, "unit": "m³"}
